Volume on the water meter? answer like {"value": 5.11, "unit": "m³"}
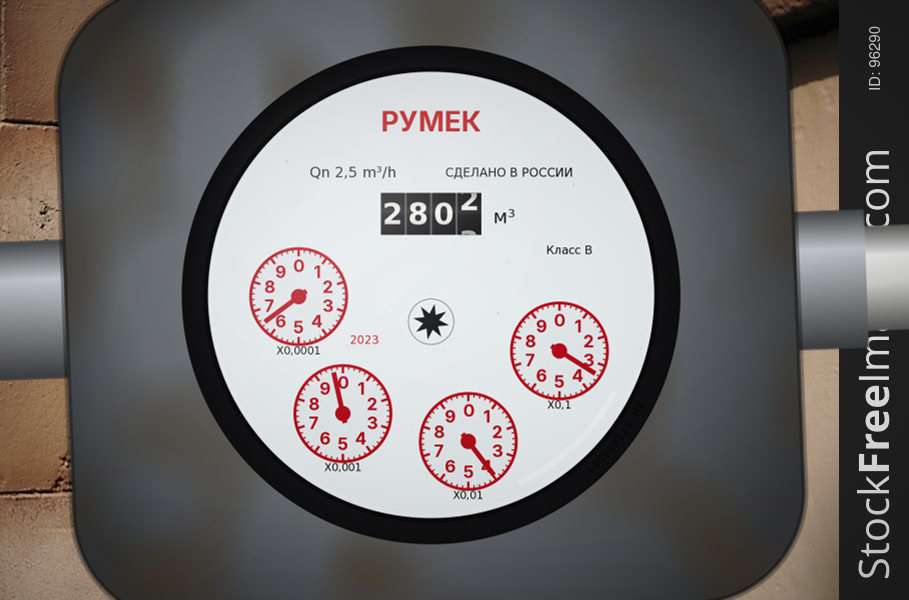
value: {"value": 2802.3396, "unit": "m³"}
